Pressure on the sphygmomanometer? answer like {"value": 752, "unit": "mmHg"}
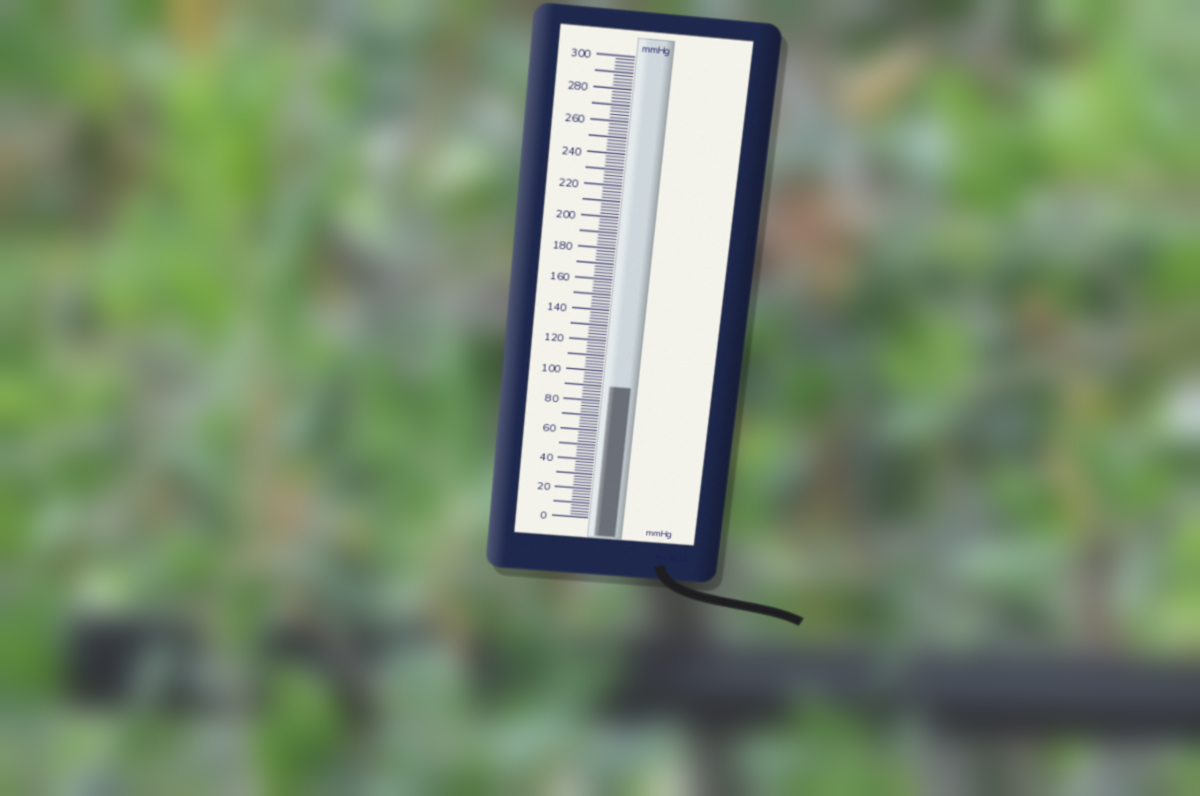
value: {"value": 90, "unit": "mmHg"}
